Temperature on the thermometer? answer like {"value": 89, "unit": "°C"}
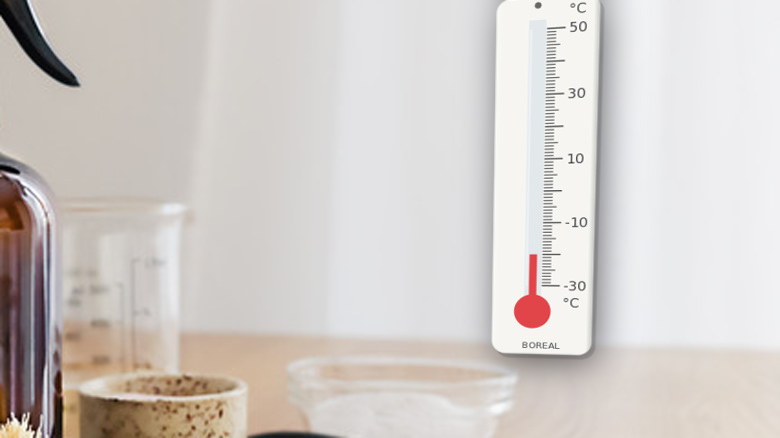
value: {"value": -20, "unit": "°C"}
